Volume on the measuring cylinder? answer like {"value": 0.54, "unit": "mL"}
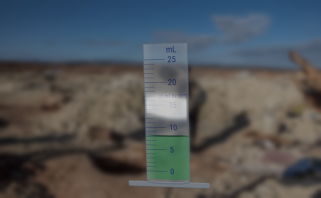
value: {"value": 8, "unit": "mL"}
